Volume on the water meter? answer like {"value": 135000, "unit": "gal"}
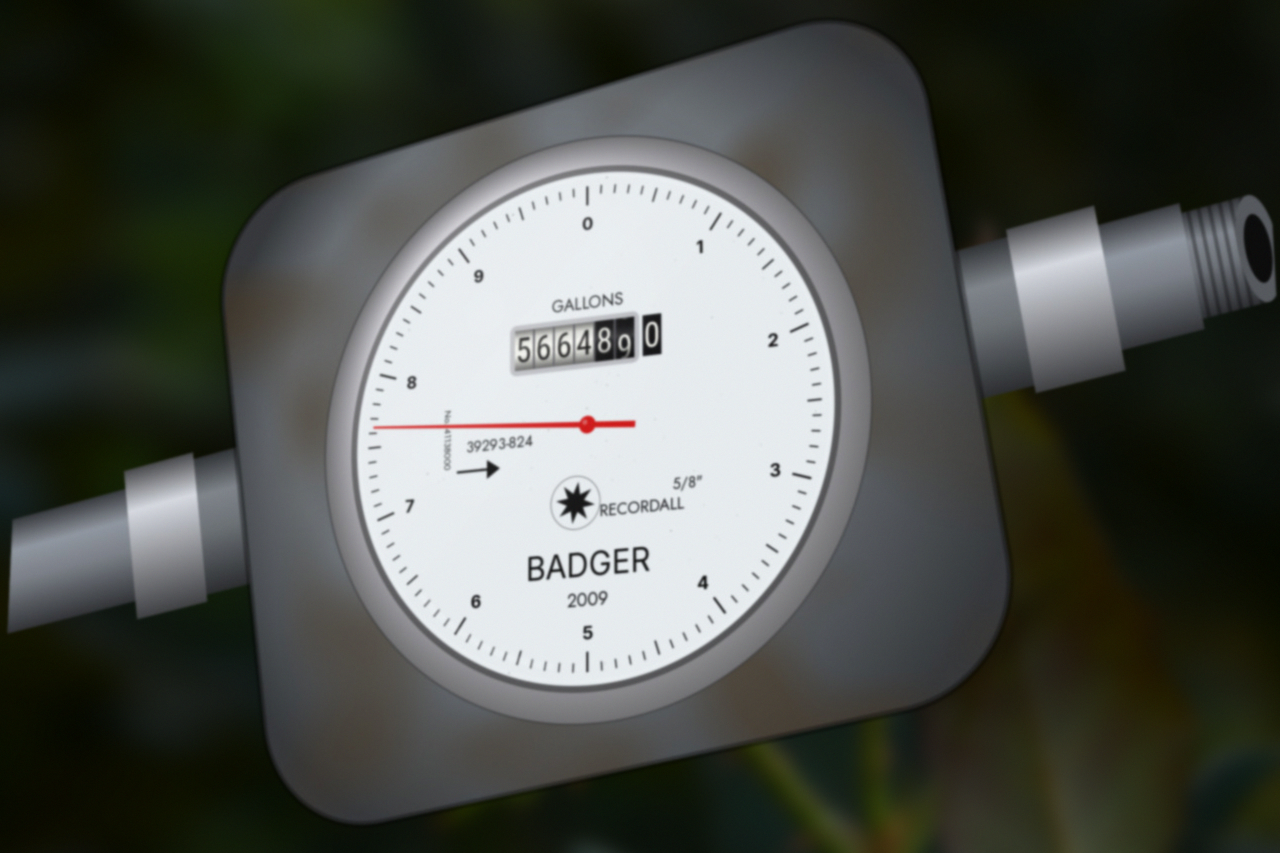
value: {"value": 5664887.6, "unit": "gal"}
